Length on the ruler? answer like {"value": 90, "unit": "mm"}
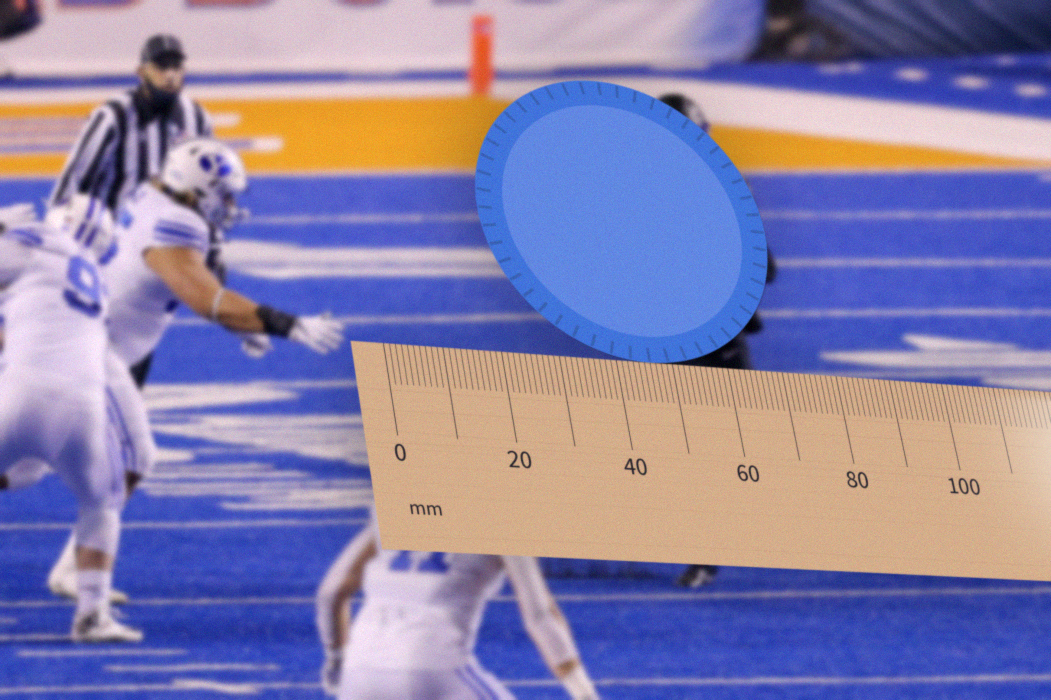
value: {"value": 52, "unit": "mm"}
